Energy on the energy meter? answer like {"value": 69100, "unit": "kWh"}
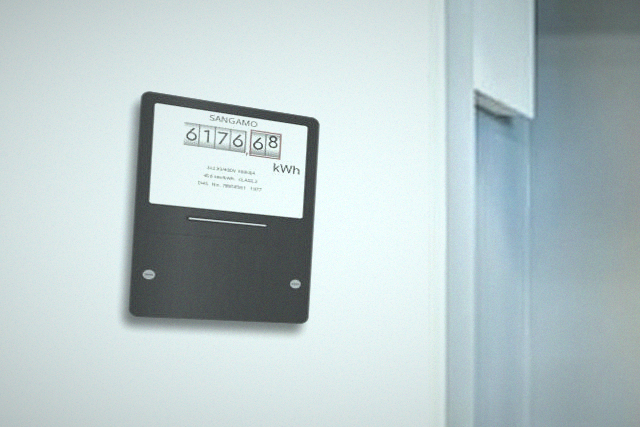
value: {"value": 6176.68, "unit": "kWh"}
